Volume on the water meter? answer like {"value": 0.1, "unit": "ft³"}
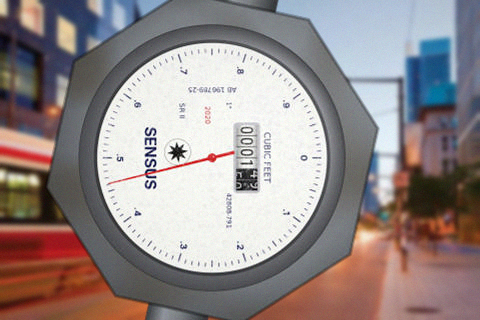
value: {"value": 149.46, "unit": "ft³"}
